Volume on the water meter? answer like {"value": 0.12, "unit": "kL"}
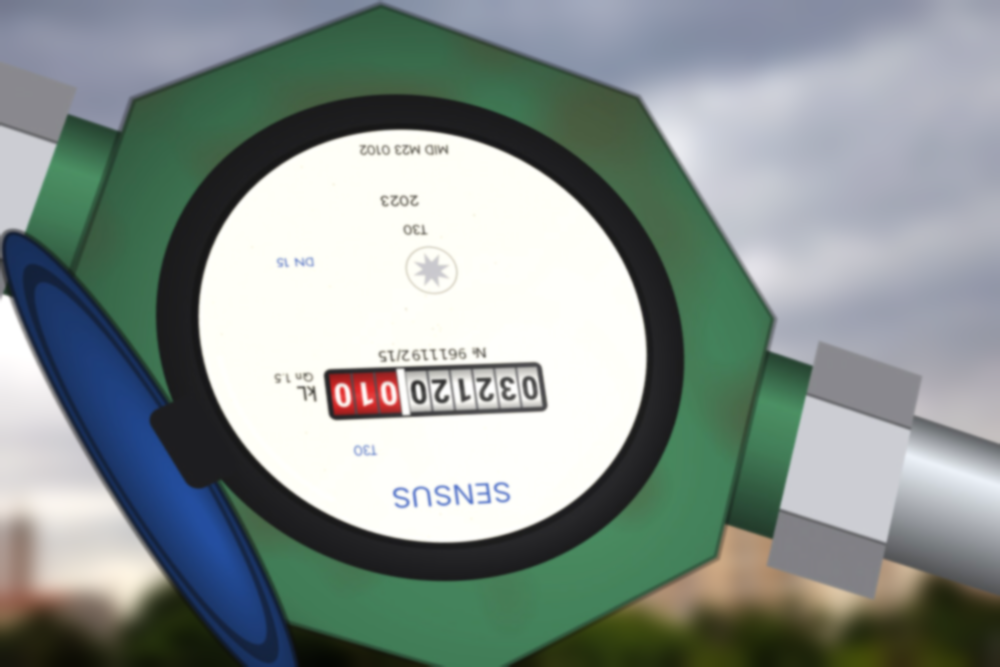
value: {"value": 32120.010, "unit": "kL"}
